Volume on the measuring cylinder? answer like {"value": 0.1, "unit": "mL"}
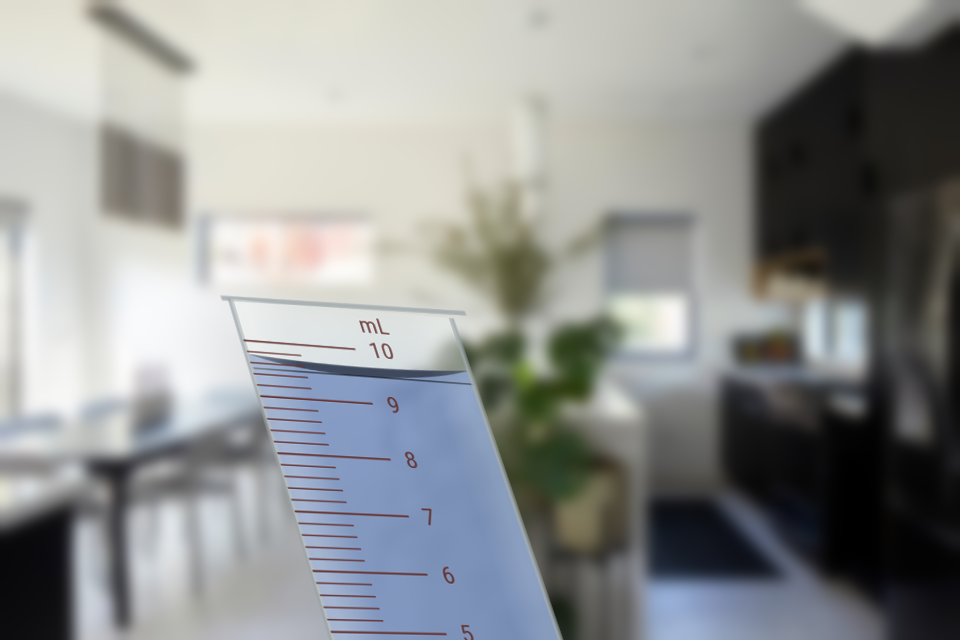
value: {"value": 9.5, "unit": "mL"}
